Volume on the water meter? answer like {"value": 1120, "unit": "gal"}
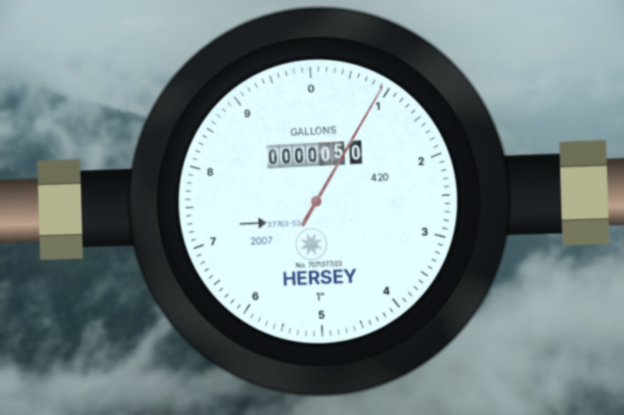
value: {"value": 50.9, "unit": "gal"}
